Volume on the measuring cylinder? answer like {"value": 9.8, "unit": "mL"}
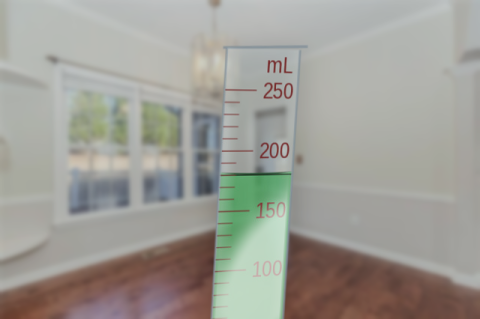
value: {"value": 180, "unit": "mL"}
